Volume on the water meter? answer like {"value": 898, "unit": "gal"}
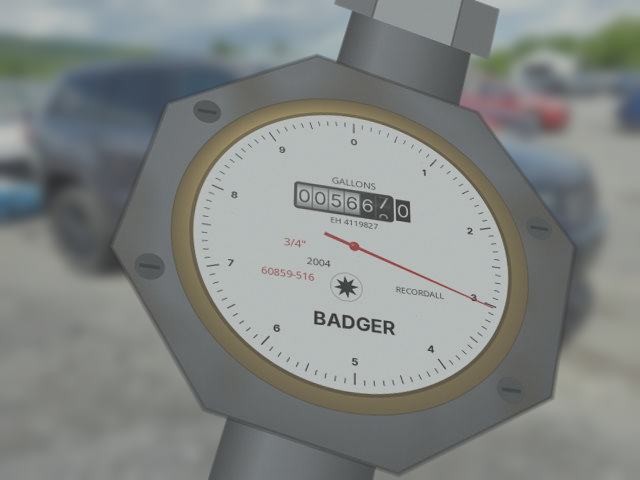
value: {"value": 56673.0, "unit": "gal"}
